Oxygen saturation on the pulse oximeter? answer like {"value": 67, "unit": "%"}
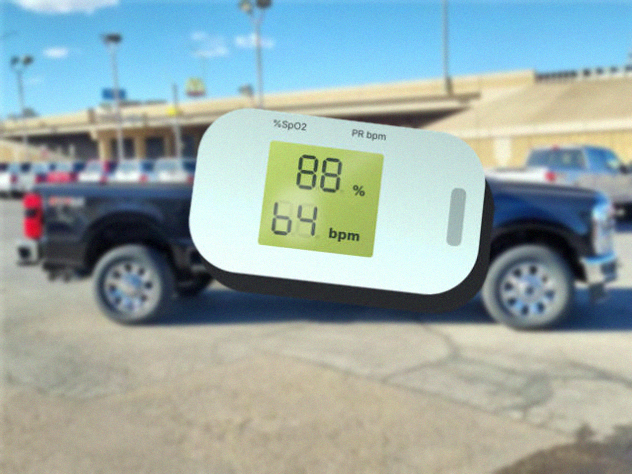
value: {"value": 88, "unit": "%"}
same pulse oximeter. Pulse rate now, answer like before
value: {"value": 64, "unit": "bpm"}
